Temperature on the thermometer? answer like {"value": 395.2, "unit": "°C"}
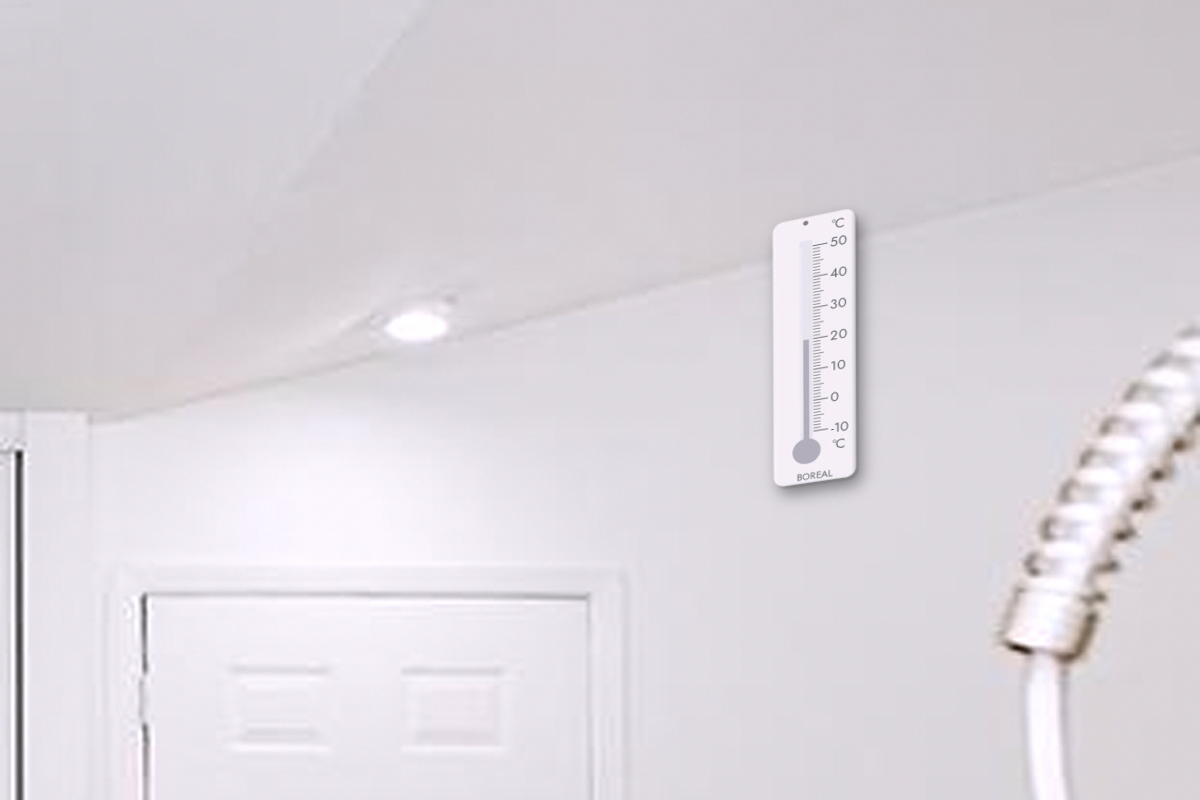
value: {"value": 20, "unit": "°C"}
